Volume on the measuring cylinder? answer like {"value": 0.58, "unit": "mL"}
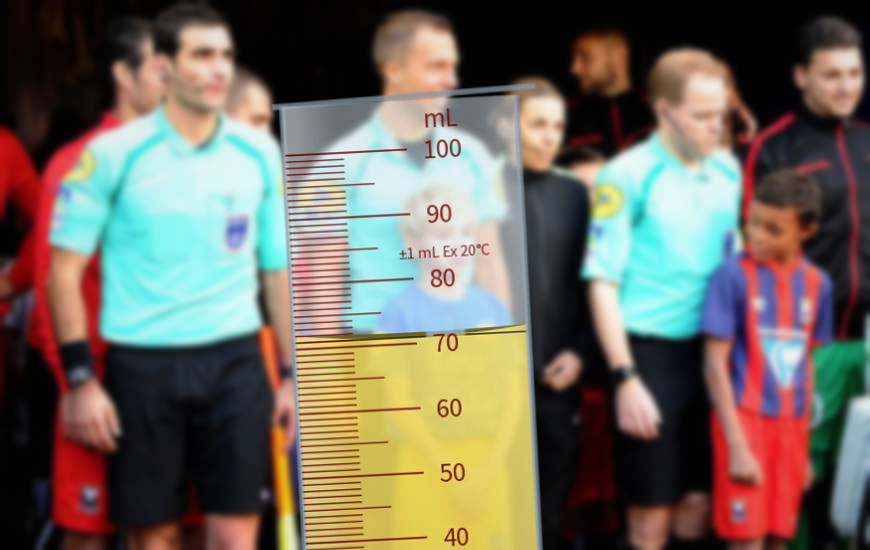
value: {"value": 71, "unit": "mL"}
